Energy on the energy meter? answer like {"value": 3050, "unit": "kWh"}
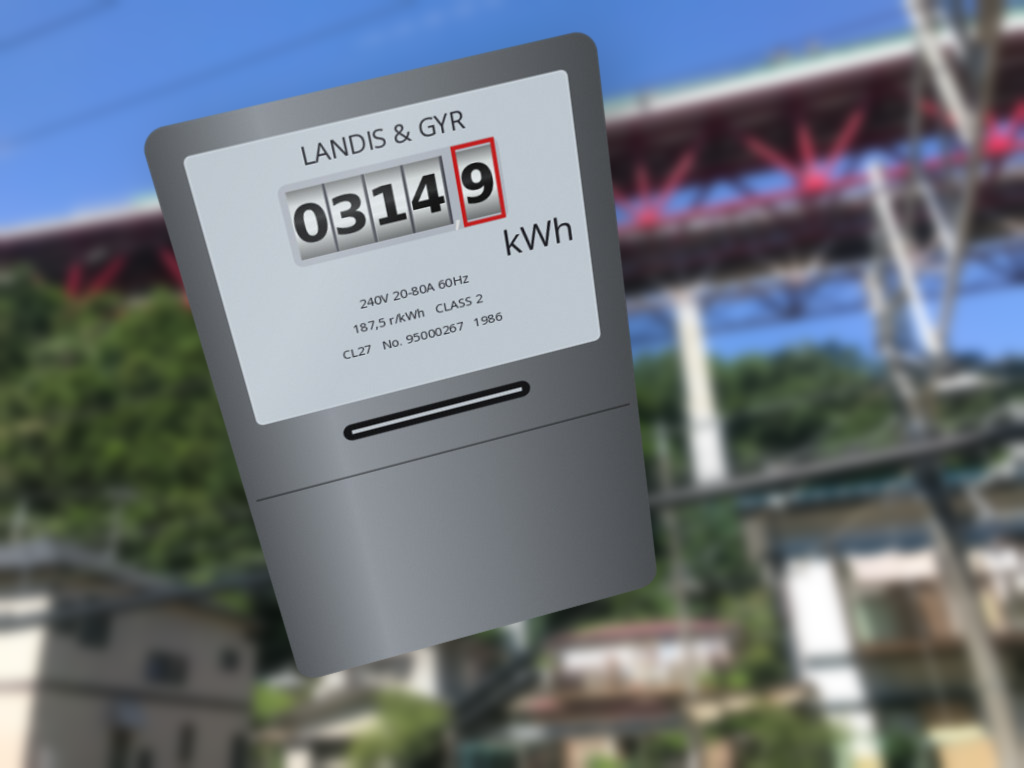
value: {"value": 314.9, "unit": "kWh"}
